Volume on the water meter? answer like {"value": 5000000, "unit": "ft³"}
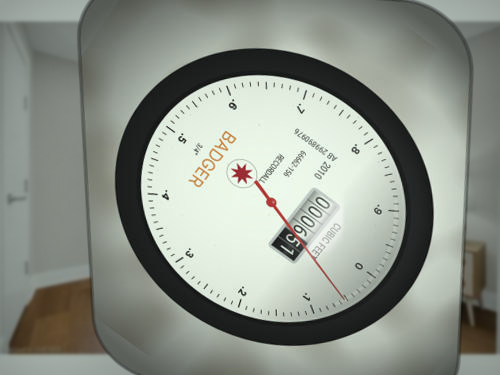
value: {"value": 651.05, "unit": "ft³"}
